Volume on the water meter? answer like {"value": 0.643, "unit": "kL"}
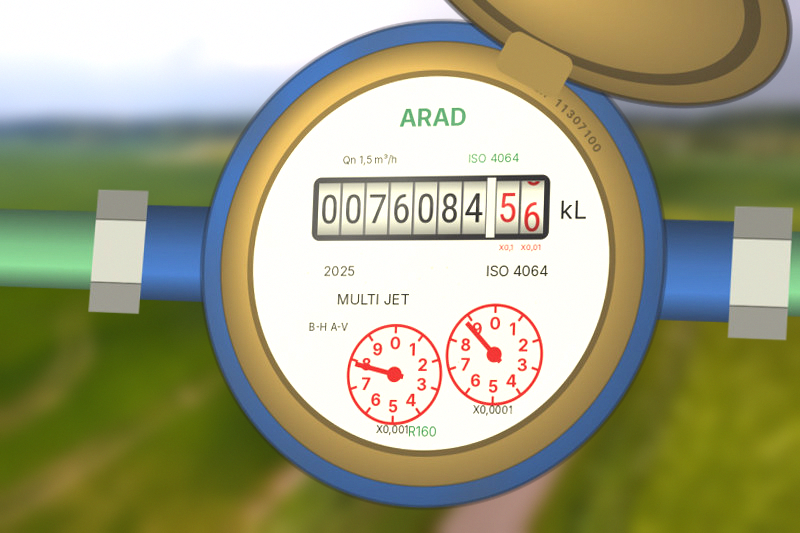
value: {"value": 76084.5578, "unit": "kL"}
